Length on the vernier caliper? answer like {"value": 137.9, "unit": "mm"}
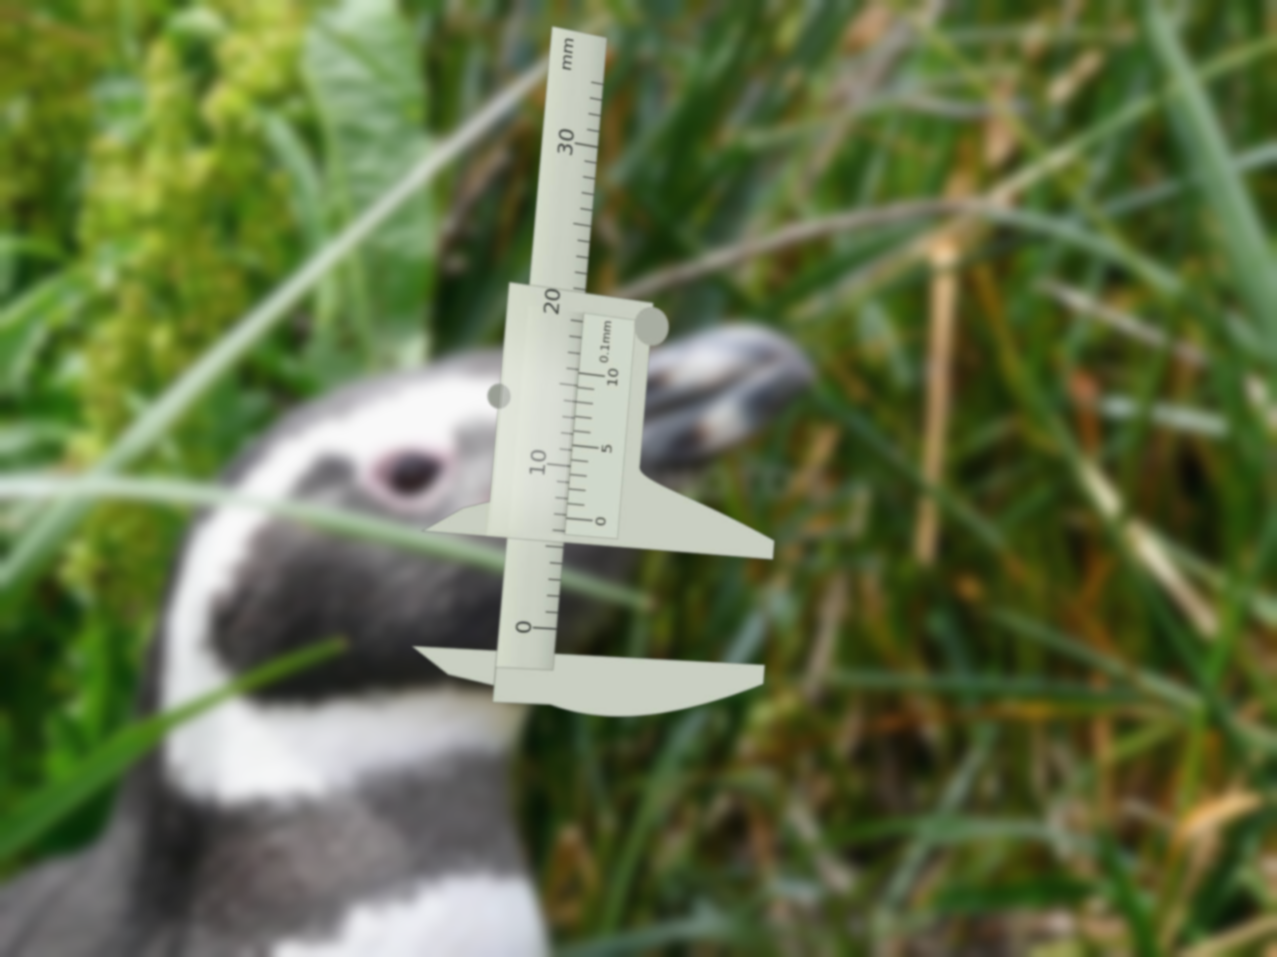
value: {"value": 6.8, "unit": "mm"}
